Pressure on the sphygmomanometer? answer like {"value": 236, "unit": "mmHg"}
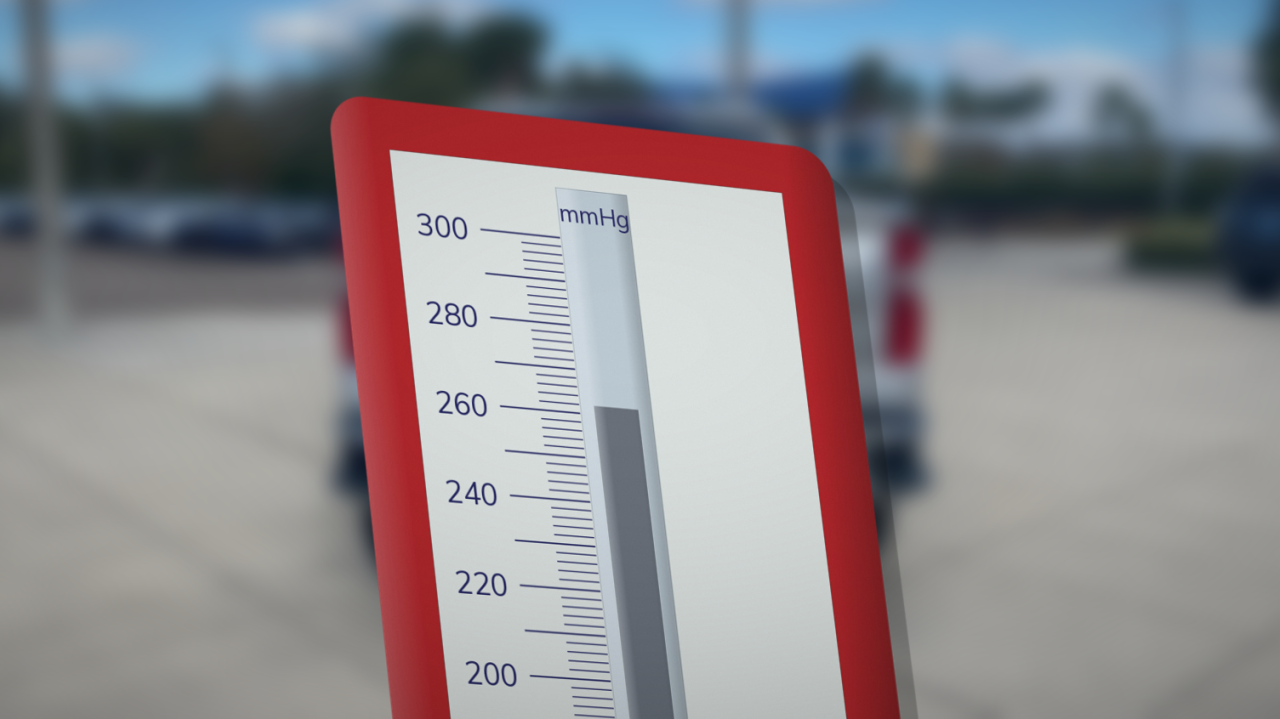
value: {"value": 262, "unit": "mmHg"}
